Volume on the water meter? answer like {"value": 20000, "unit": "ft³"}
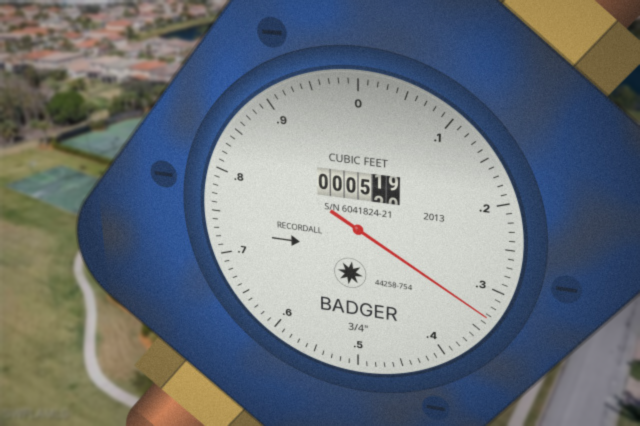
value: {"value": 519.33, "unit": "ft³"}
